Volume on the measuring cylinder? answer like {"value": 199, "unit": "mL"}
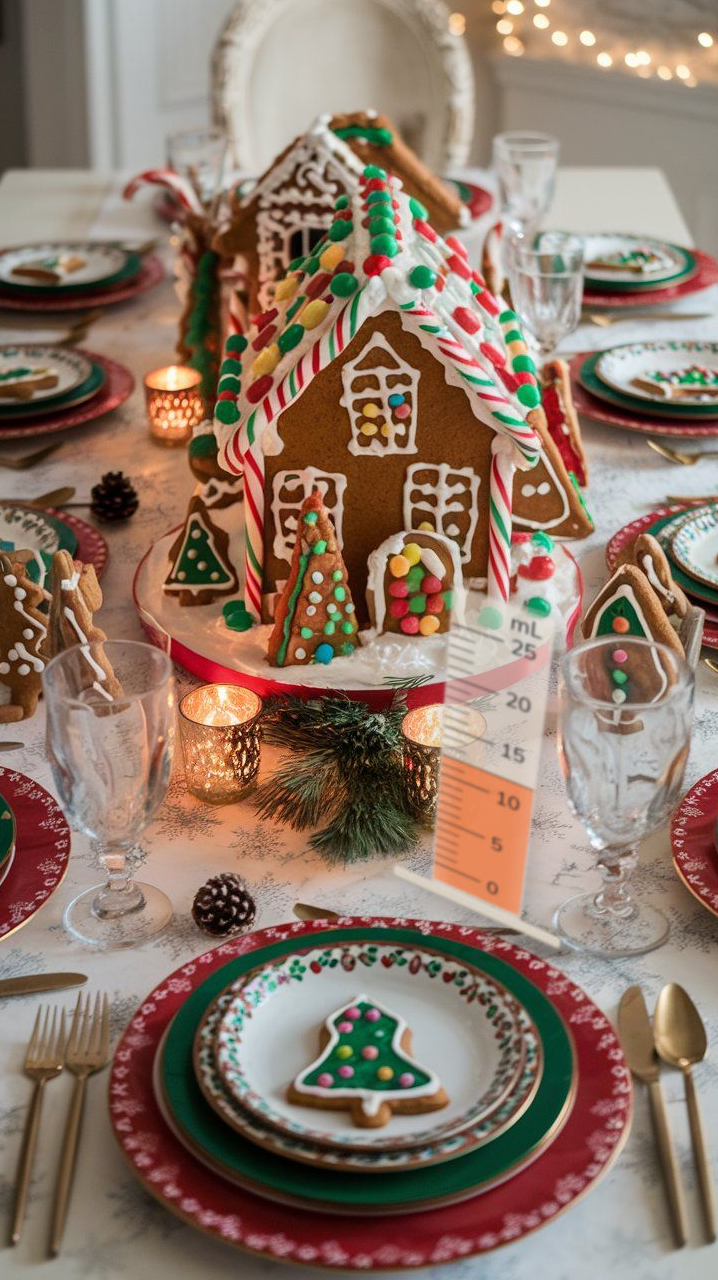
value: {"value": 12, "unit": "mL"}
